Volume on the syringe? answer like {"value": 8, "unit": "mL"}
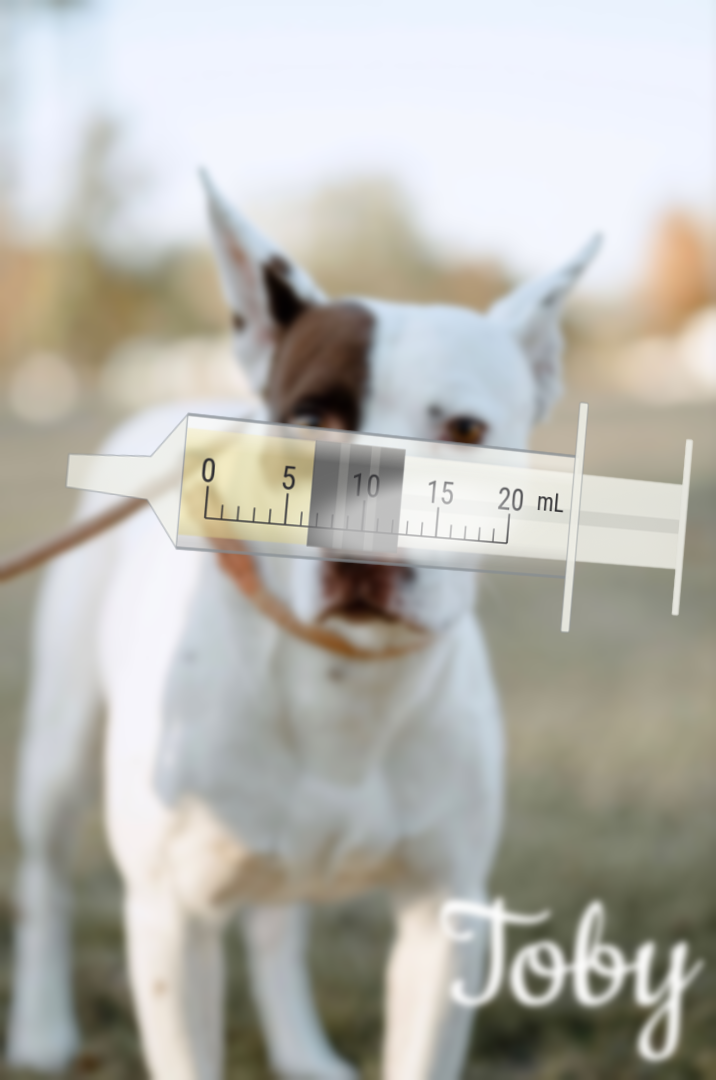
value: {"value": 6.5, "unit": "mL"}
